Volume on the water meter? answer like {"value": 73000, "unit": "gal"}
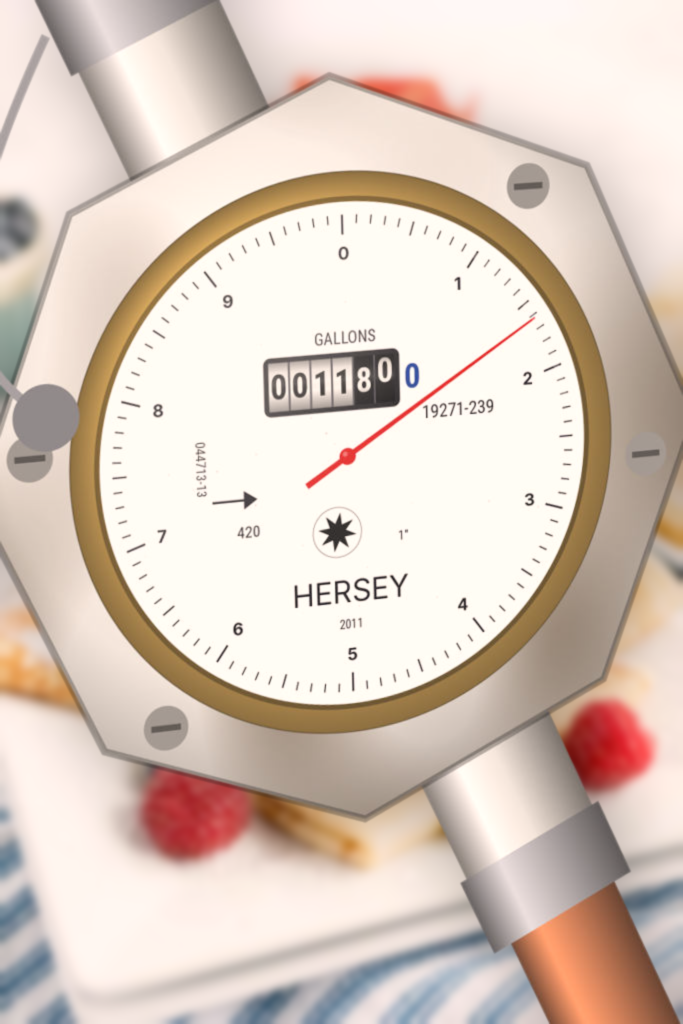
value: {"value": 11801.6, "unit": "gal"}
